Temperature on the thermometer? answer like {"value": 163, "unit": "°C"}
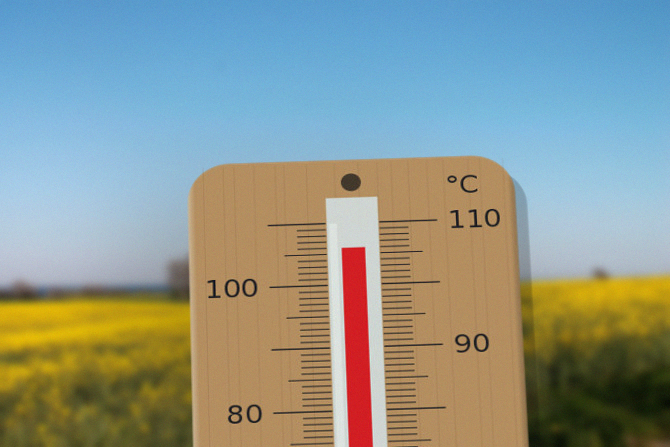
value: {"value": 106, "unit": "°C"}
